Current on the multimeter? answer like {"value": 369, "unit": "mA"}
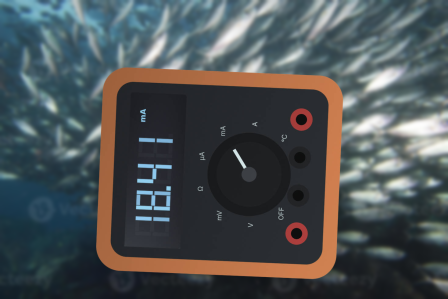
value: {"value": 18.41, "unit": "mA"}
